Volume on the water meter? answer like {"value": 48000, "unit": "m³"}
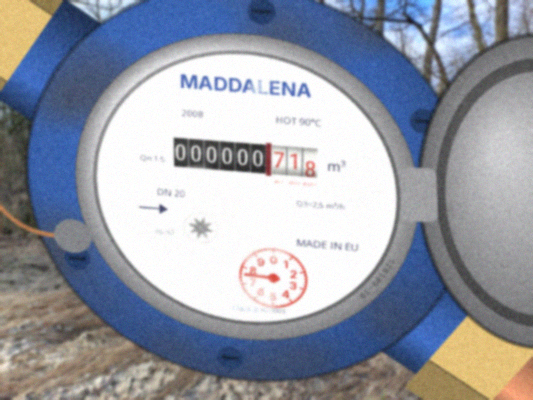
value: {"value": 0.7177, "unit": "m³"}
